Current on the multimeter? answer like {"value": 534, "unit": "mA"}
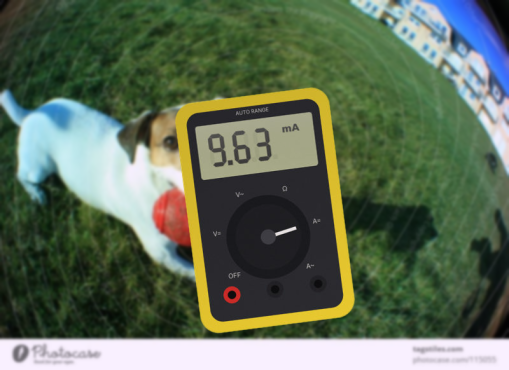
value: {"value": 9.63, "unit": "mA"}
